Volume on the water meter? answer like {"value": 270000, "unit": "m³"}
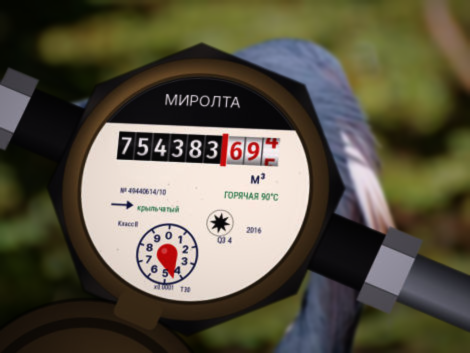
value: {"value": 754383.6944, "unit": "m³"}
